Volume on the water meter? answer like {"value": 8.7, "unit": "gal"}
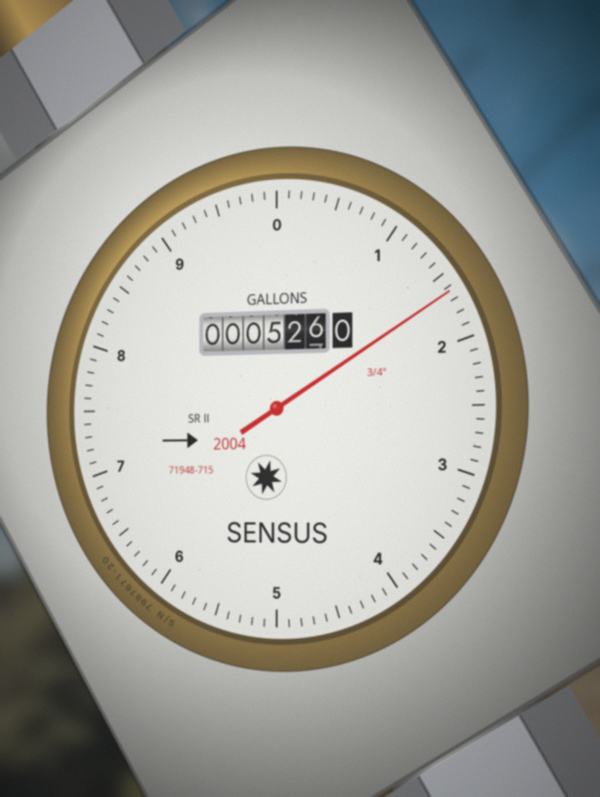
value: {"value": 5261.6, "unit": "gal"}
